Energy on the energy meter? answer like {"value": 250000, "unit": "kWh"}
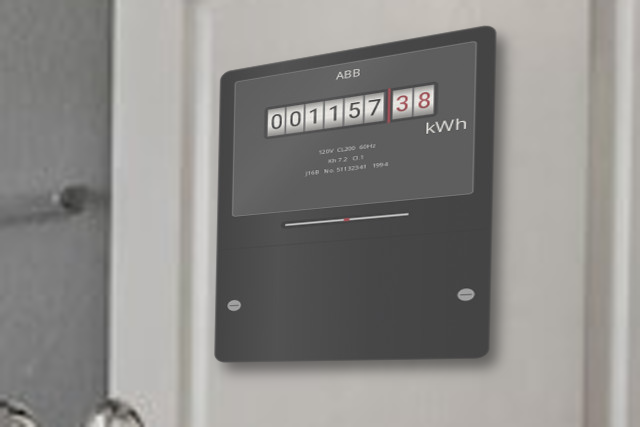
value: {"value": 1157.38, "unit": "kWh"}
